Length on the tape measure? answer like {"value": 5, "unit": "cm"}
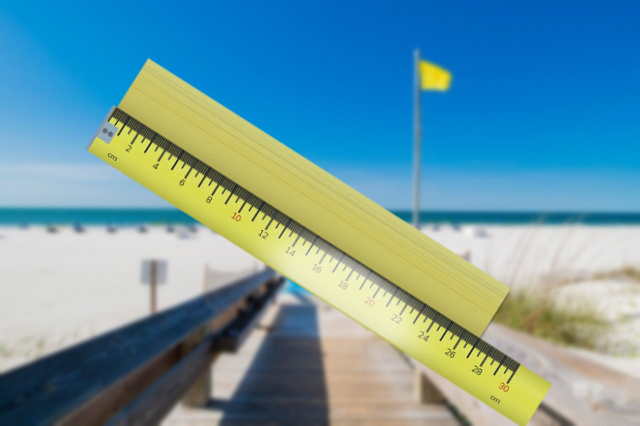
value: {"value": 27, "unit": "cm"}
